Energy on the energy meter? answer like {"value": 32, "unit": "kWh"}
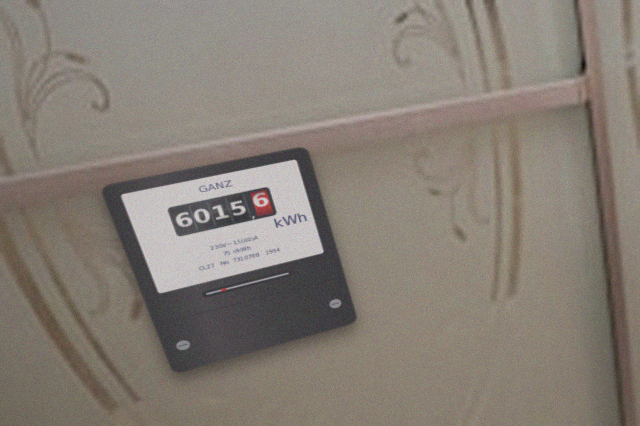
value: {"value": 6015.6, "unit": "kWh"}
